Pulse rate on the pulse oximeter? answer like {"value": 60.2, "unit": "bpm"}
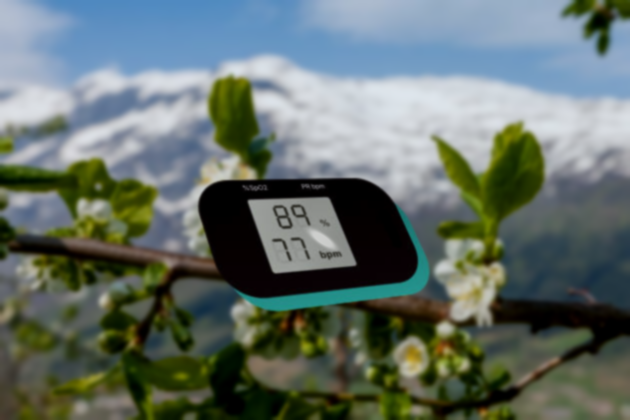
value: {"value": 77, "unit": "bpm"}
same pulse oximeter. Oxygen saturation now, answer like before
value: {"value": 89, "unit": "%"}
